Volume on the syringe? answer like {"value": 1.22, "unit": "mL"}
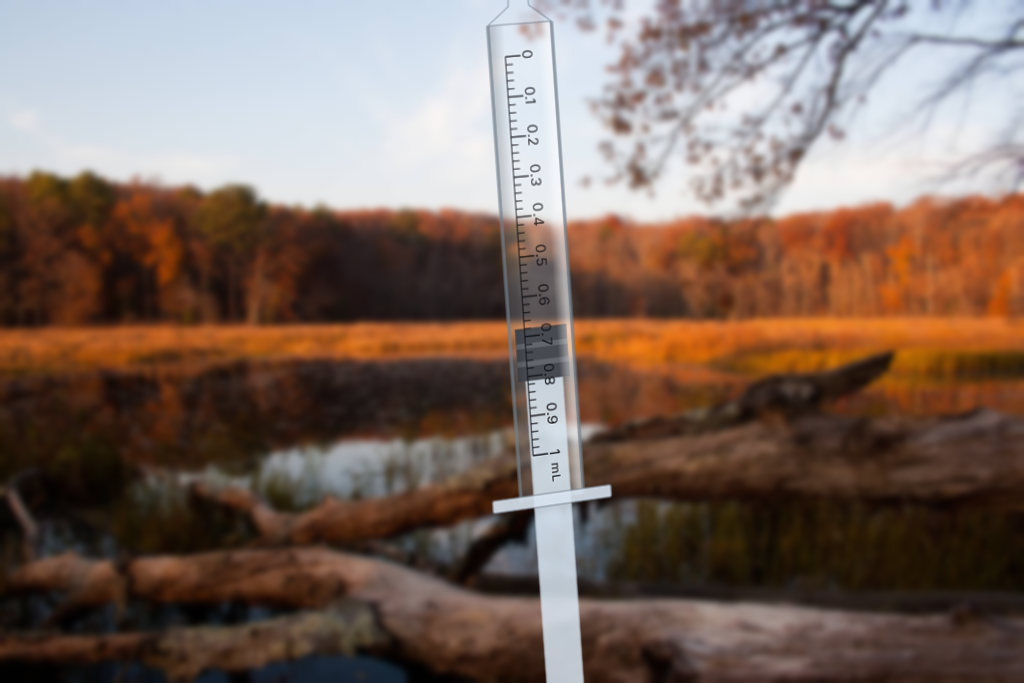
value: {"value": 0.68, "unit": "mL"}
